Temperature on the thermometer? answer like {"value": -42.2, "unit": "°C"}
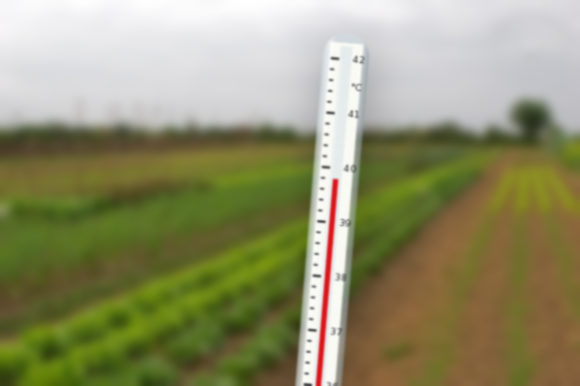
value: {"value": 39.8, "unit": "°C"}
